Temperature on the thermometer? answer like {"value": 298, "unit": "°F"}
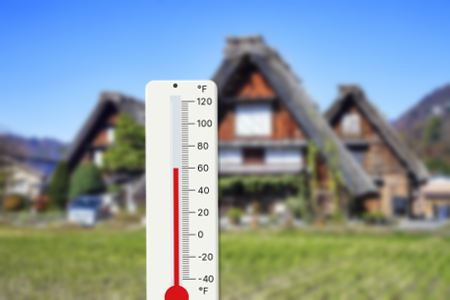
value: {"value": 60, "unit": "°F"}
